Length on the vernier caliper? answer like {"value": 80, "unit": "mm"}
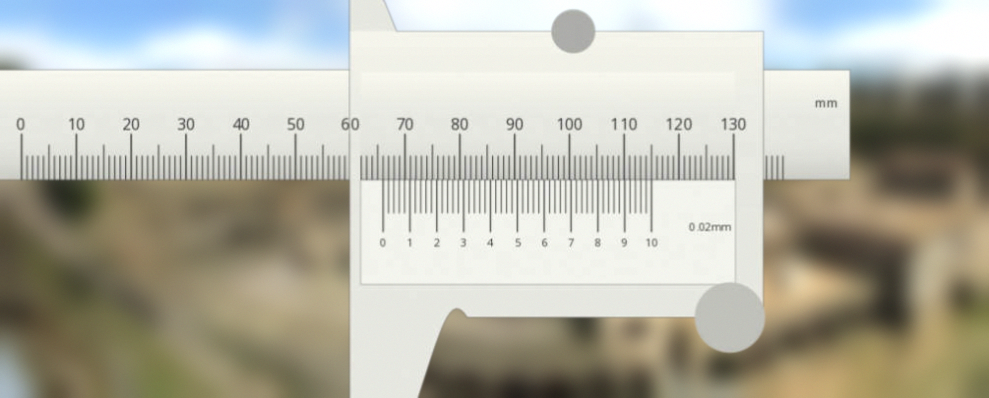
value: {"value": 66.0, "unit": "mm"}
